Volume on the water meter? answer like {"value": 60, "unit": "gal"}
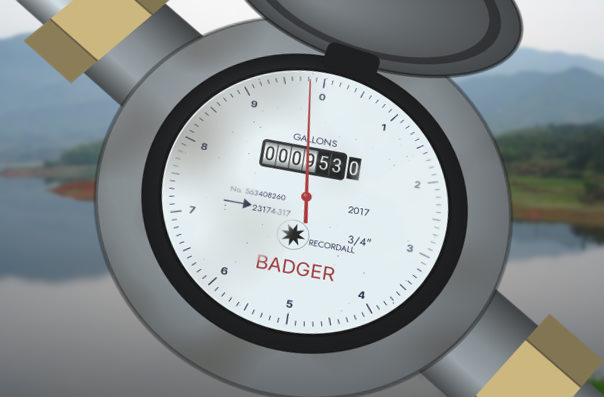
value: {"value": 9529.8, "unit": "gal"}
